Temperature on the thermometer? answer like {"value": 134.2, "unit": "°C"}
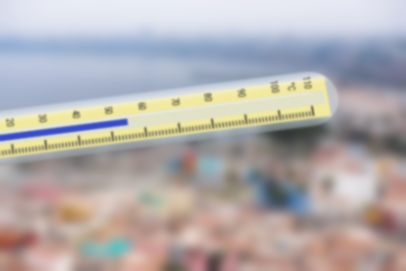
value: {"value": 55, "unit": "°C"}
